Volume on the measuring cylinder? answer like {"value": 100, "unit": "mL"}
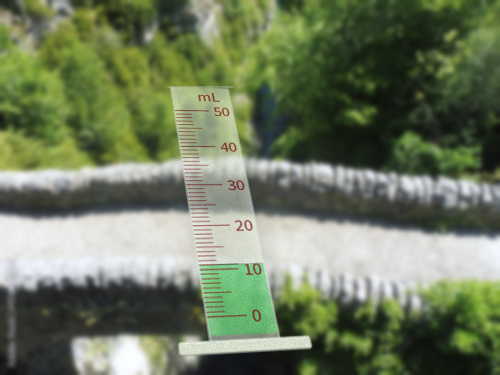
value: {"value": 11, "unit": "mL"}
